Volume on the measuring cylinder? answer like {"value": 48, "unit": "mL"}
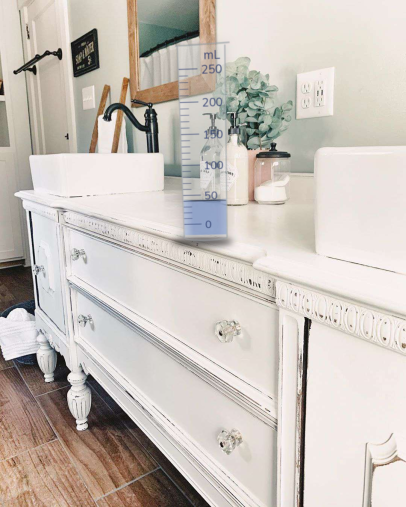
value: {"value": 40, "unit": "mL"}
